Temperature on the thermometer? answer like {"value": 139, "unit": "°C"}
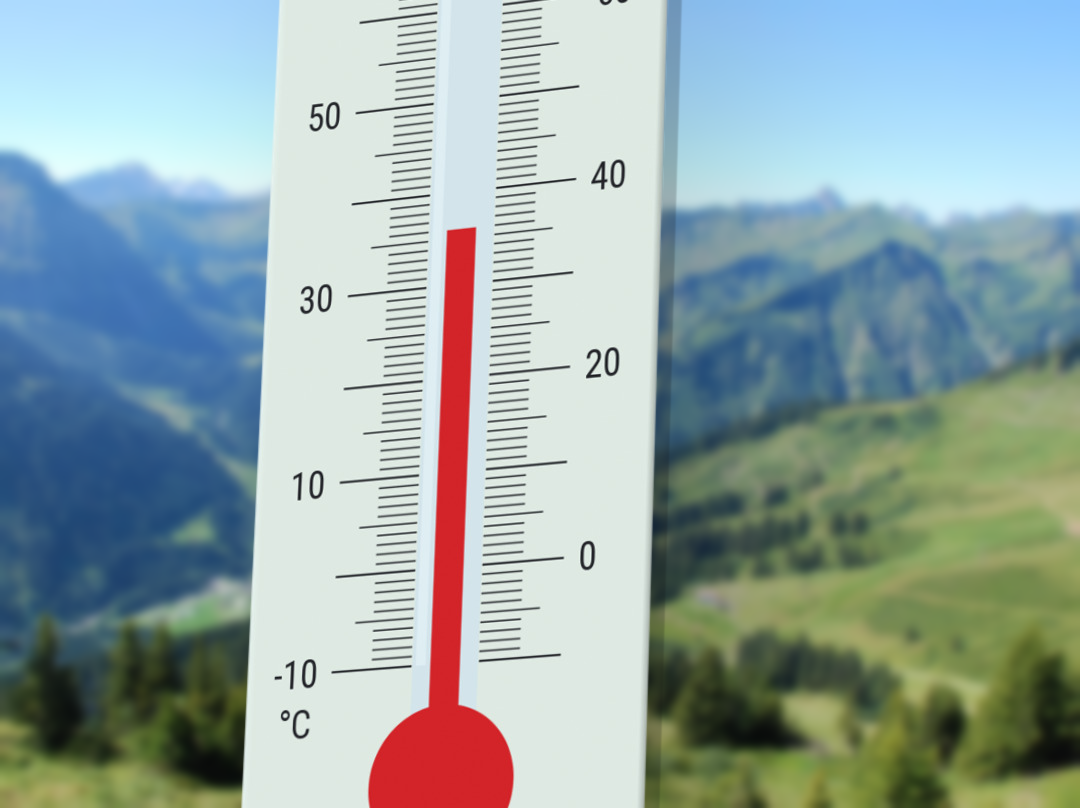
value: {"value": 36, "unit": "°C"}
